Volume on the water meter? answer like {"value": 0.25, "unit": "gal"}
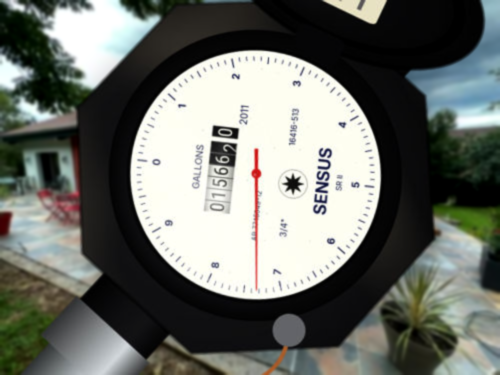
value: {"value": 156617.3, "unit": "gal"}
